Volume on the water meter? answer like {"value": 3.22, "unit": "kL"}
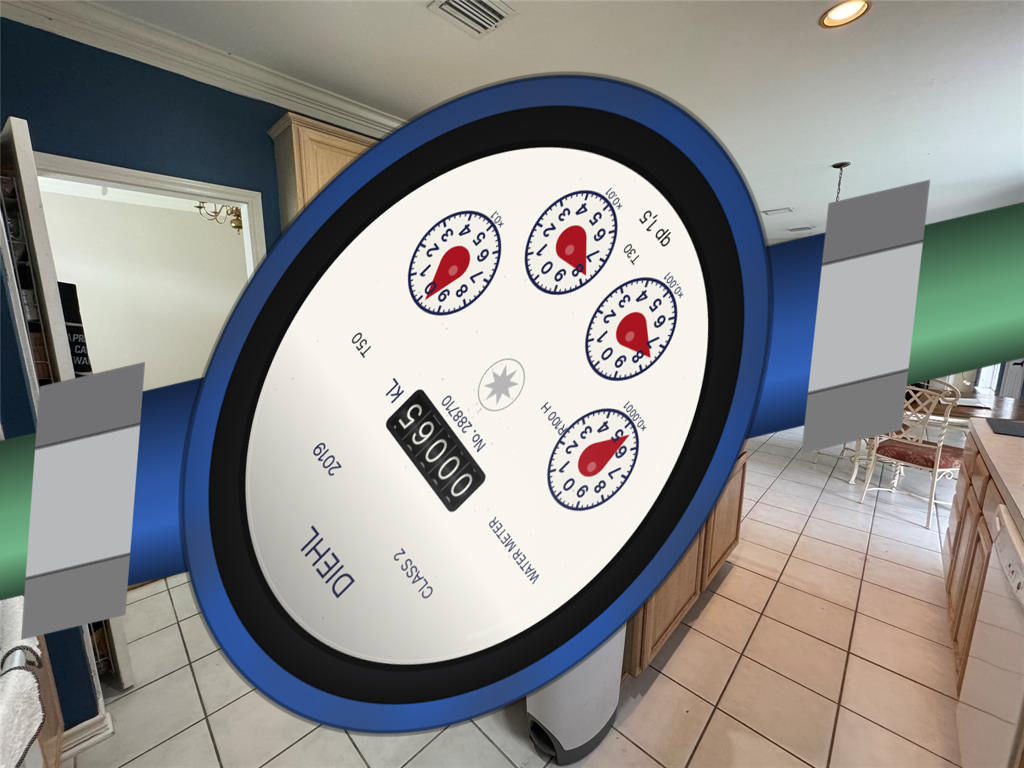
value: {"value": 64.9775, "unit": "kL"}
